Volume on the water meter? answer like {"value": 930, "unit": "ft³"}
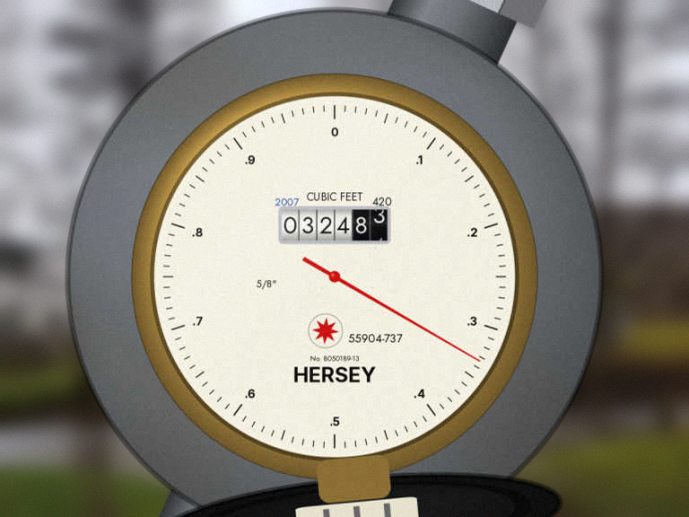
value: {"value": 32483.33, "unit": "ft³"}
